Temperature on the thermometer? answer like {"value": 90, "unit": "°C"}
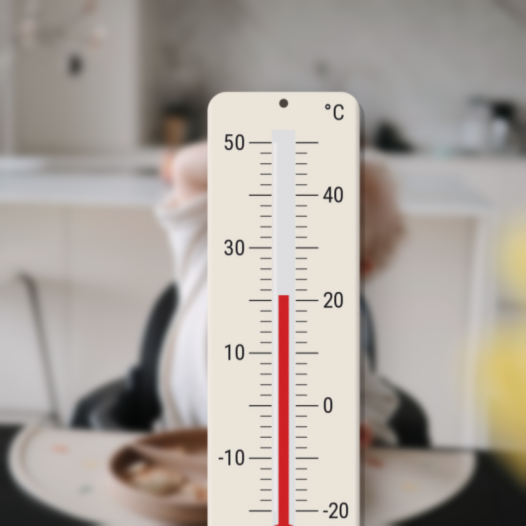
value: {"value": 21, "unit": "°C"}
